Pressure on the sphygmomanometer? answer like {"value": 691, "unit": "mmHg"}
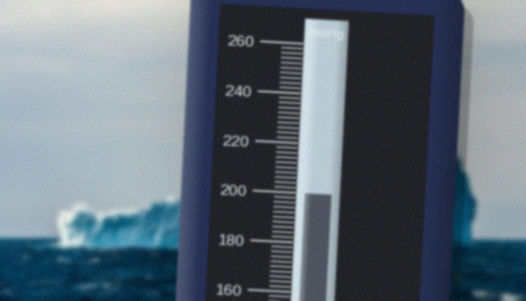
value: {"value": 200, "unit": "mmHg"}
